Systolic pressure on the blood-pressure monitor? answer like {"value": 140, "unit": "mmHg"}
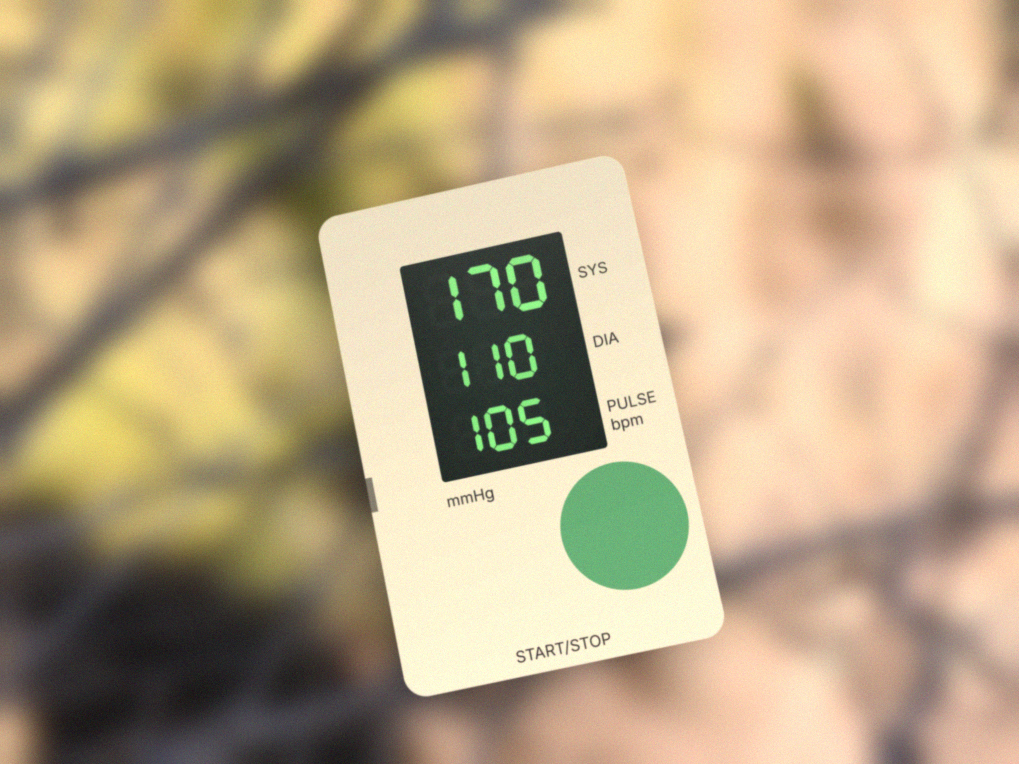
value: {"value": 170, "unit": "mmHg"}
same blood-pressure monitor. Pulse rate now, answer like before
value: {"value": 105, "unit": "bpm"}
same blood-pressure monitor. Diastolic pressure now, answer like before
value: {"value": 110, "unit": "mmHg"}
